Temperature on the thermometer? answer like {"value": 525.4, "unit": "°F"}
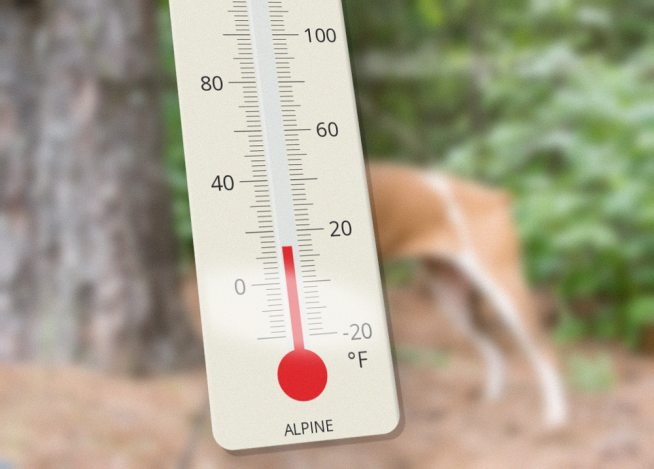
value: {"value": 14, "unit": "°F"}
